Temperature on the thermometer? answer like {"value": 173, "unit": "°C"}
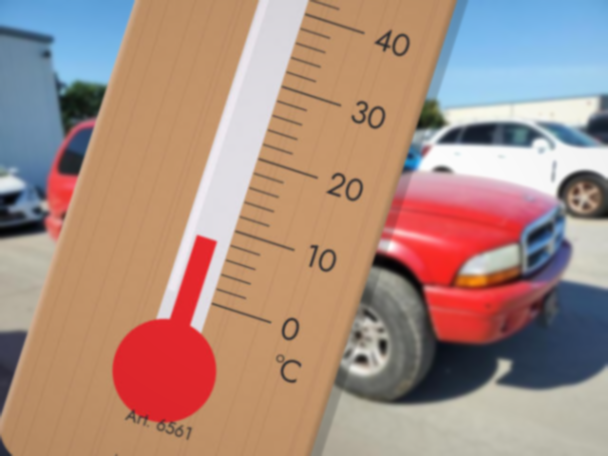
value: {"value": 8, "unit": "°C"}
